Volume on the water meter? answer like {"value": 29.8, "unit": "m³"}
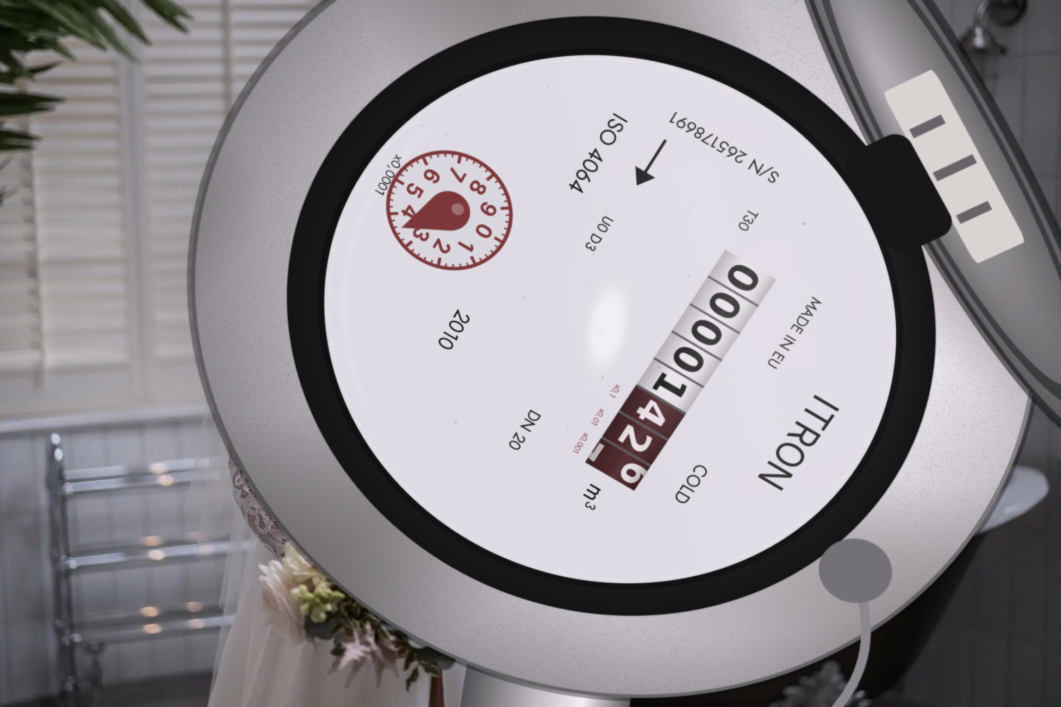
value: {"value": 1.4263, "unit": "m³"}
